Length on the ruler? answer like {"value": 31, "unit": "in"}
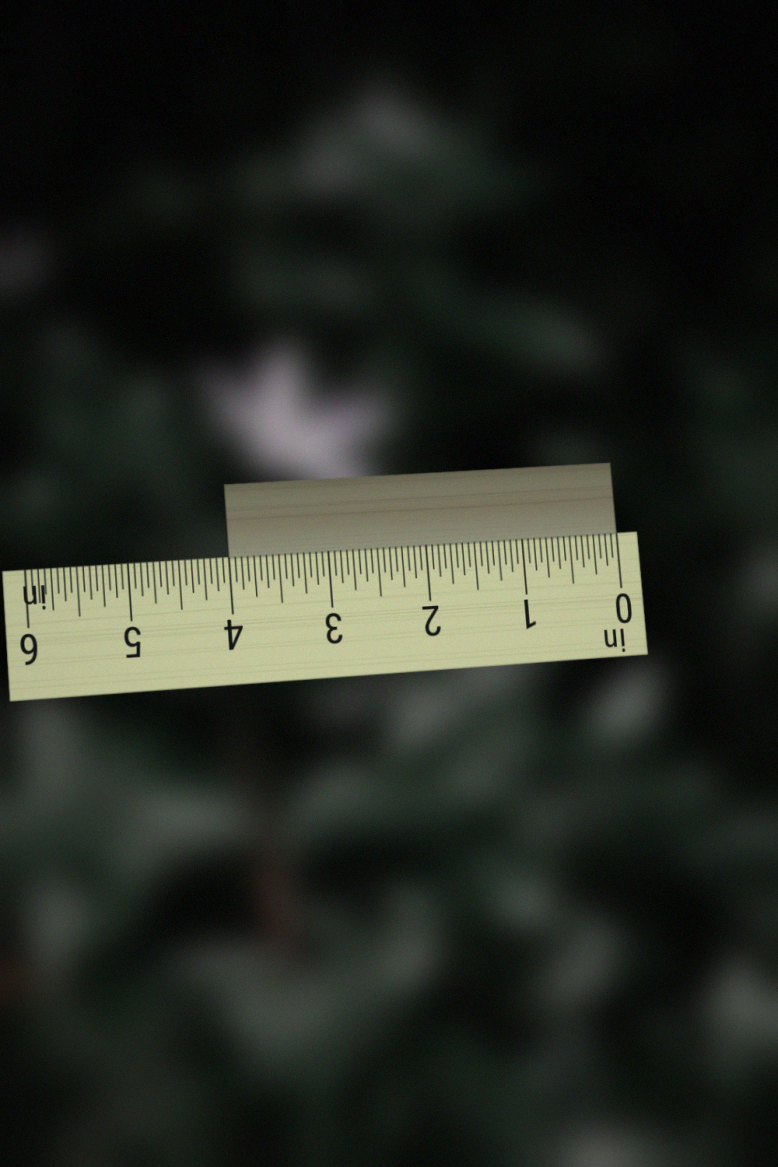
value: {"value": 4, "unit": "in"}
